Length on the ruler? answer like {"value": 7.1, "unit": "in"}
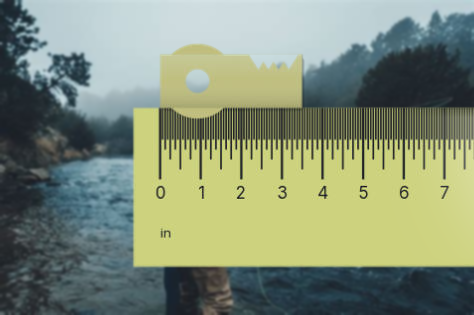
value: {"value": 3.5, "unit": "in"}
